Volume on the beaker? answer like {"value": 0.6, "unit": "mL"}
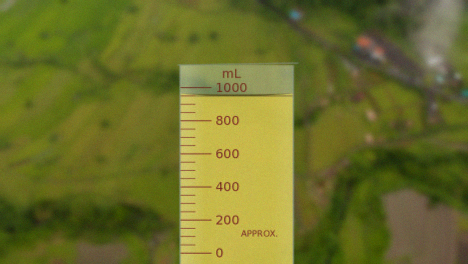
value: {"value": 950, "unit": "mL"}
